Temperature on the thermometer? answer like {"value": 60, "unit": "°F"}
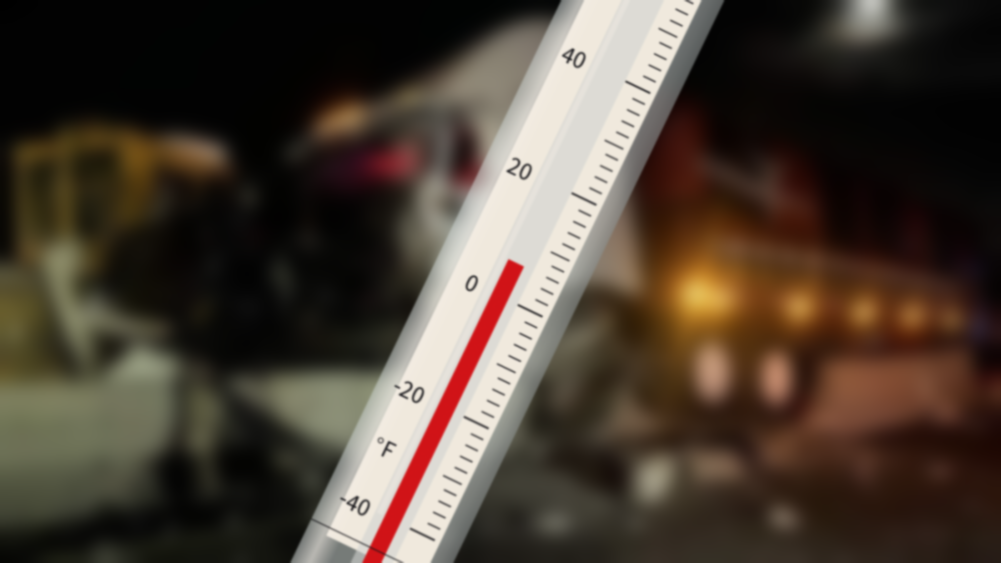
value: {"value": 6, "unit": "°F"}
